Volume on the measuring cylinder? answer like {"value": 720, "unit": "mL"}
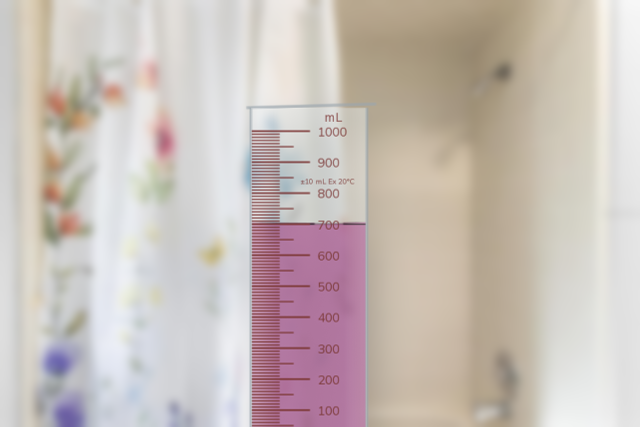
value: {"value": 700, "unit": "mL"}
